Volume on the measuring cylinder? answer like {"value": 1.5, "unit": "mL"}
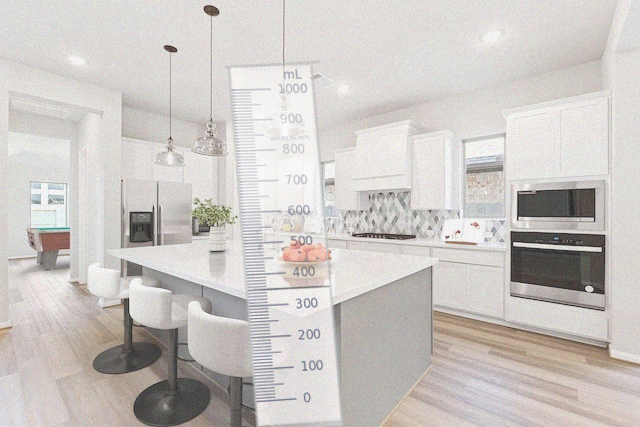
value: {"value": 350, "unit": "mL"}
